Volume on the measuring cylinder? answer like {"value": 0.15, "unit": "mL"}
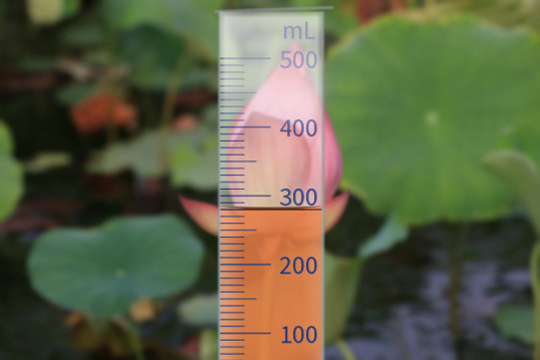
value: {"value": 280, "unit": "mL"}
